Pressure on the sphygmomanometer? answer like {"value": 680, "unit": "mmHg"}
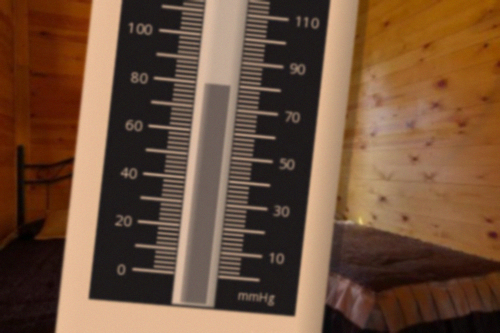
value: {"value": 80, "unit": "mmHg"}
